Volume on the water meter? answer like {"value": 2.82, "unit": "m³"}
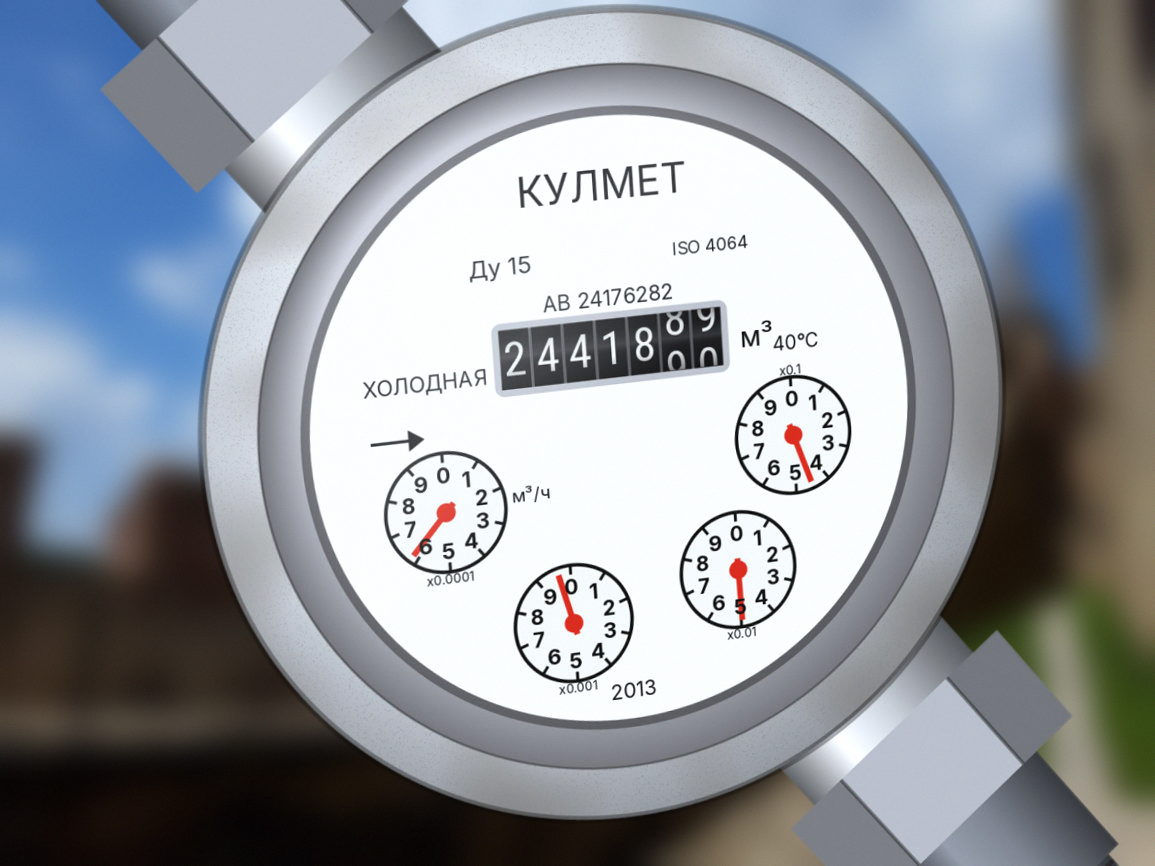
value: {"value": 2441889.4496, "unit": "m³"}
